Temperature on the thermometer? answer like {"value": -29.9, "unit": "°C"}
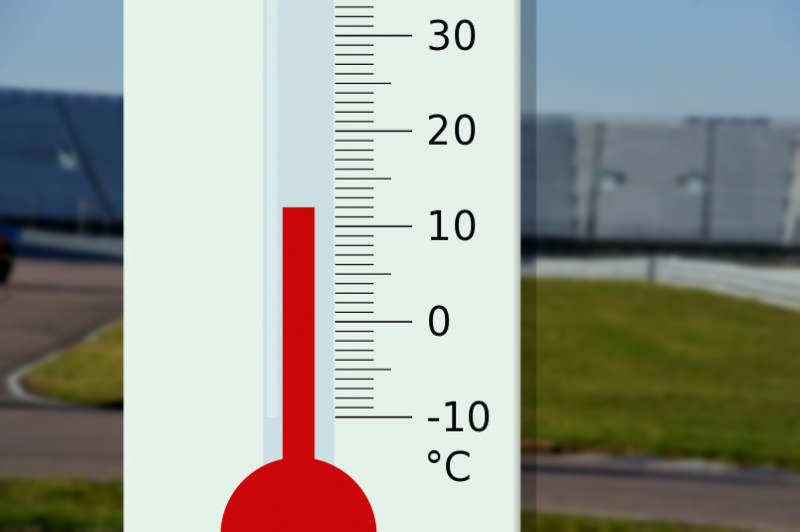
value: {"value": 12, "unit": "°C"}
